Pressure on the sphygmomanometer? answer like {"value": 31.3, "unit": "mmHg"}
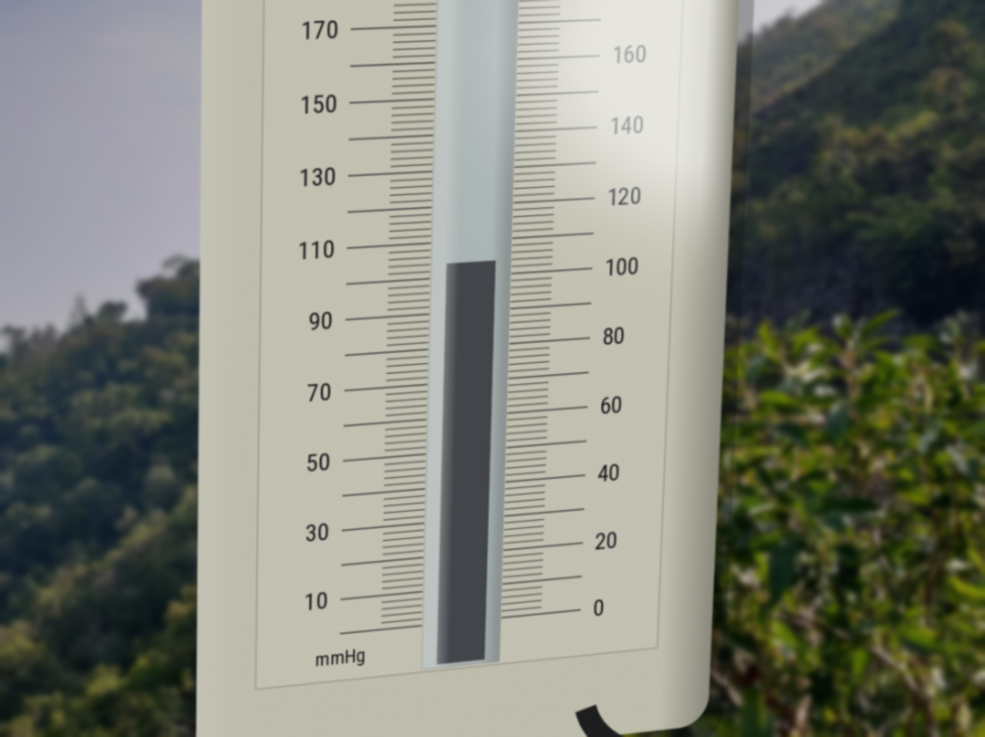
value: {"value": 104, "unit": "mmHg"}
